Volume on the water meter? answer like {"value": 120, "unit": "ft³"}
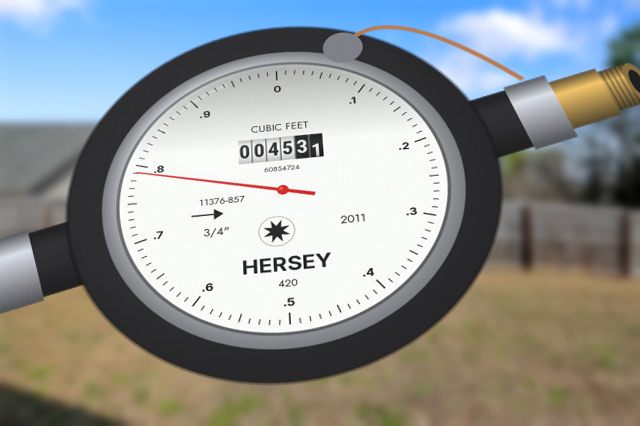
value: {"value": 4530.79, "unit": "ft³"}
